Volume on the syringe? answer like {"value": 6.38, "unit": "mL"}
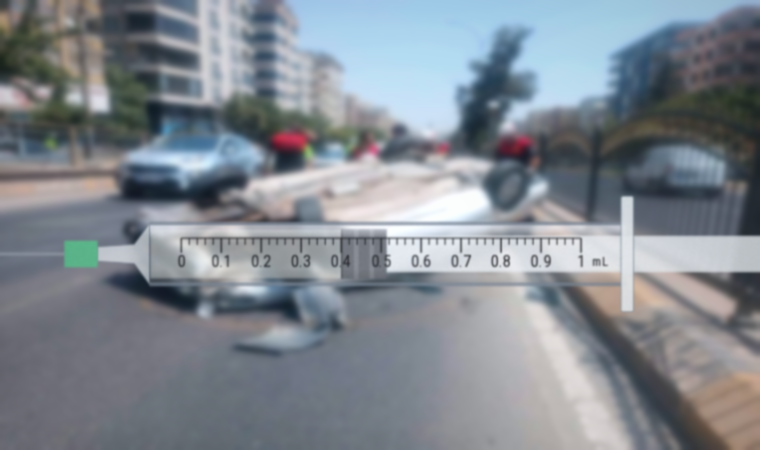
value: {"value": 0.4, "unit": "mL"}
